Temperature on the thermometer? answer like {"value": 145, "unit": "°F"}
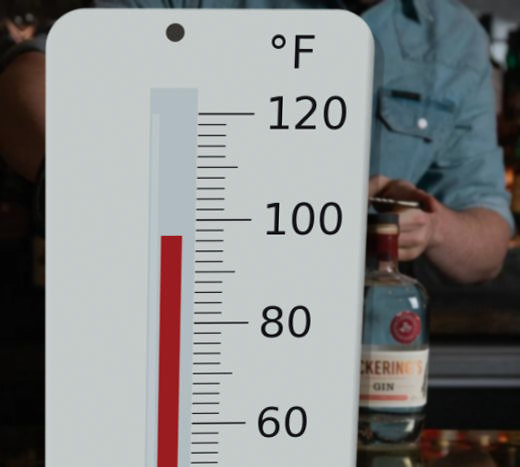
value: {"value": 97, "unit": "°F"}
